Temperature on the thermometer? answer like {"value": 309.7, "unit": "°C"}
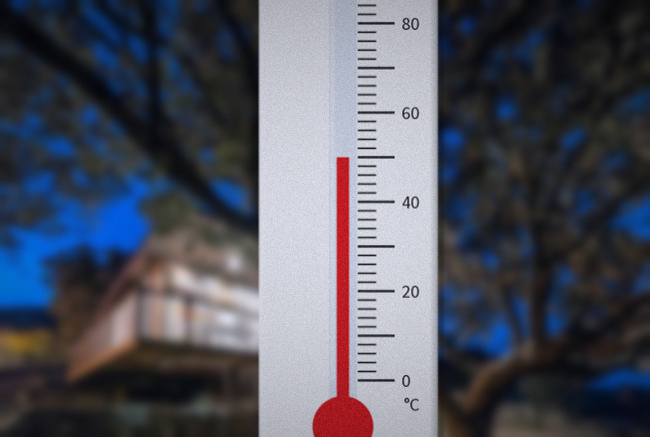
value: {"value": 50, "unit": "°C"}
